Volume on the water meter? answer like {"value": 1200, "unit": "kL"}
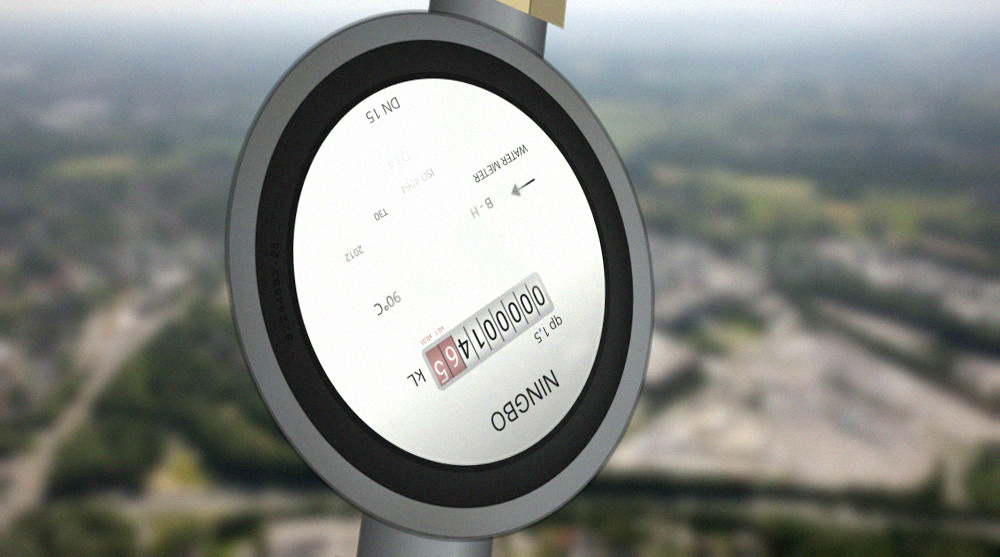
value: {"value": 14.65, "unit": "kL"}
